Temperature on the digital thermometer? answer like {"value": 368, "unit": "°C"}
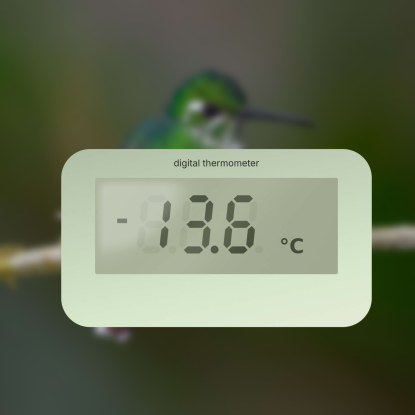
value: {"value": -13.6, "unit": "°C"}
